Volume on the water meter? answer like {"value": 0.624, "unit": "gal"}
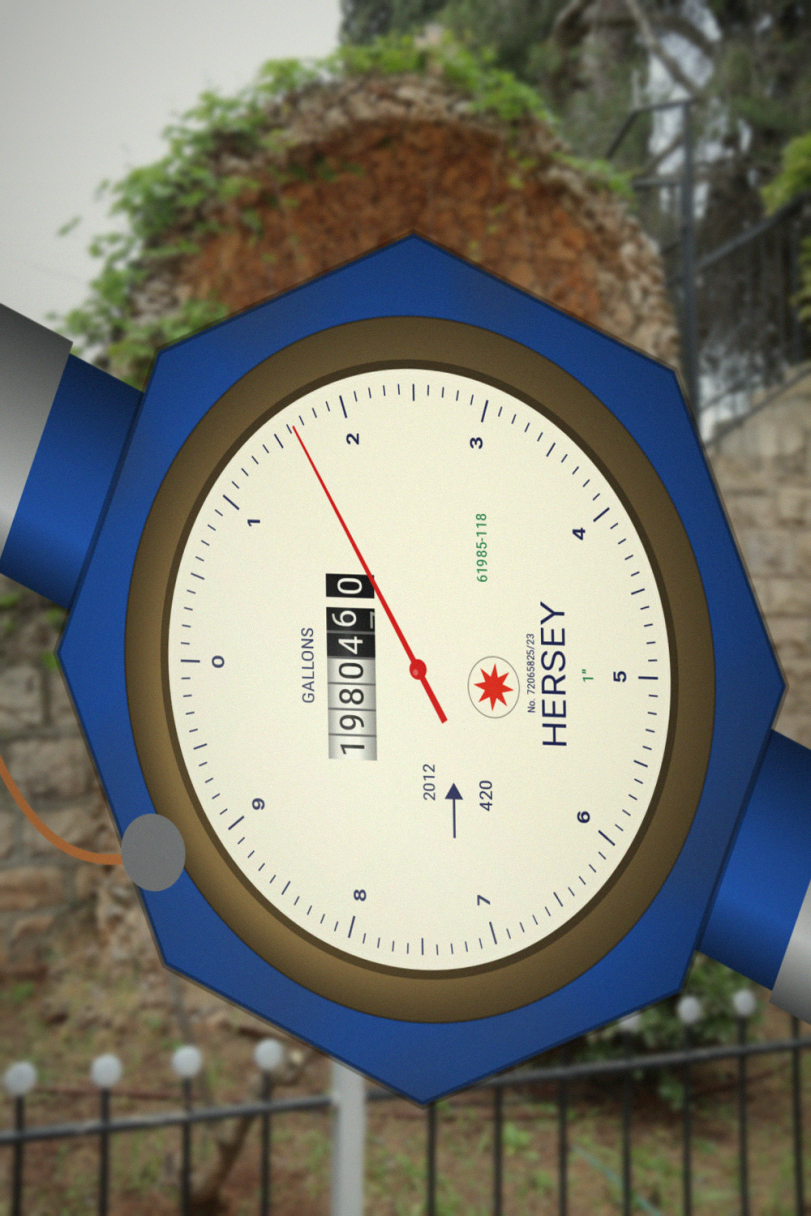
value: {"value": 1980461.6, "unit": "gal"}
